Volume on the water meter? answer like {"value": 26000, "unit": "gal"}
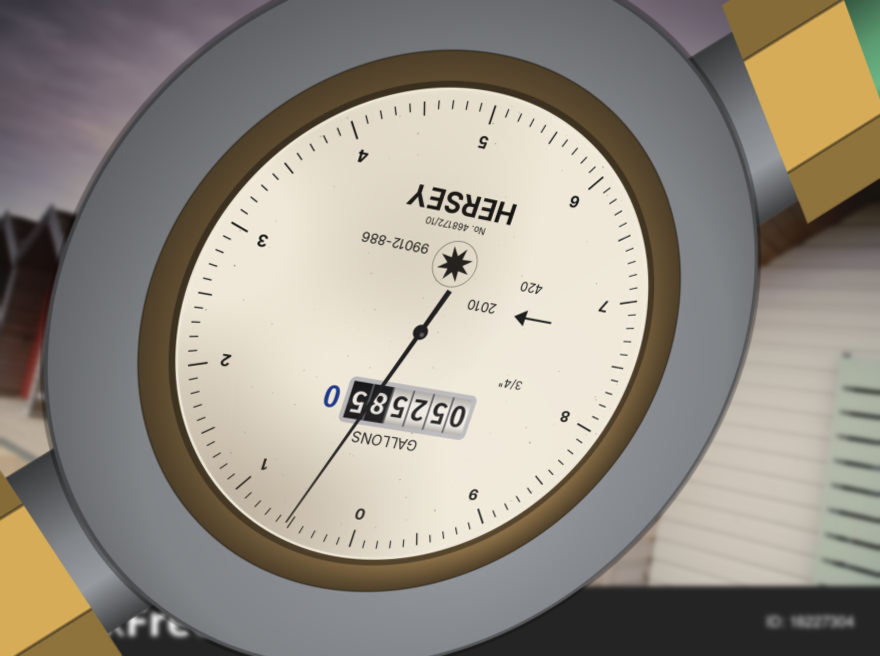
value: {"value": 525850.5, "unit": "gal"}
